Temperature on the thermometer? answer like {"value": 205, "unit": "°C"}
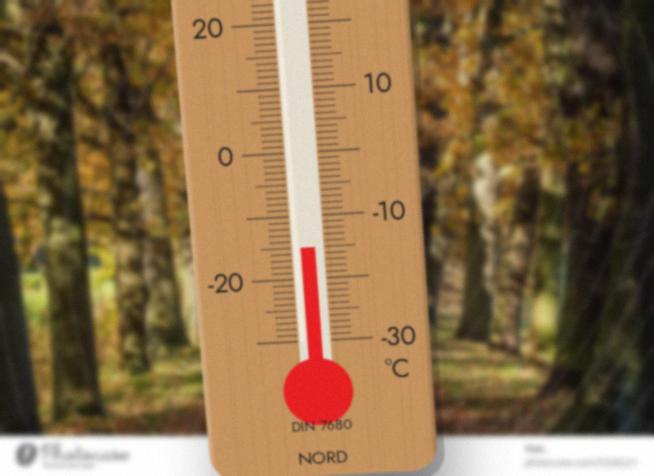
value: {"value": -15, "unit": "°C"}
